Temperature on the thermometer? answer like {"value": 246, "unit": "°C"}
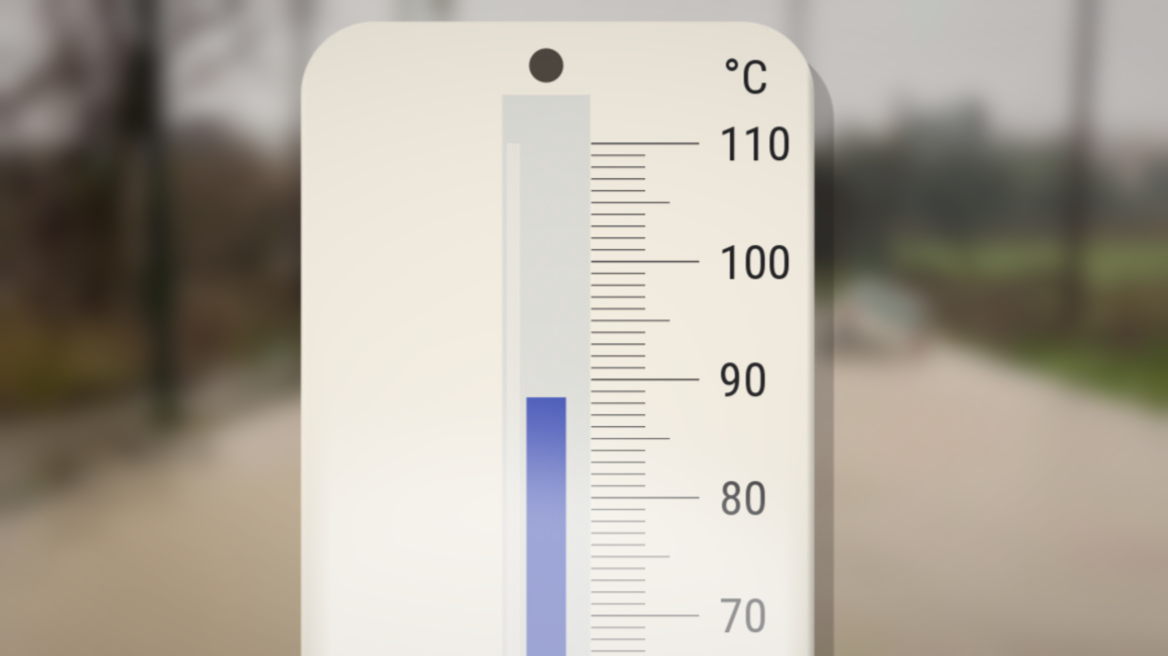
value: {"value": 88.5, "unit": "°C"}
